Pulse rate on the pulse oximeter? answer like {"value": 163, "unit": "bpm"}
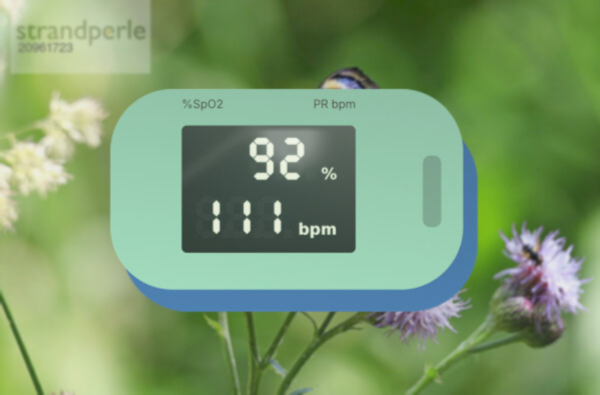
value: {"value": 111, "unit": "bpm"}
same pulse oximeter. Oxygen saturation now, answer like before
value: {"value": 92, "unit": "%"}
